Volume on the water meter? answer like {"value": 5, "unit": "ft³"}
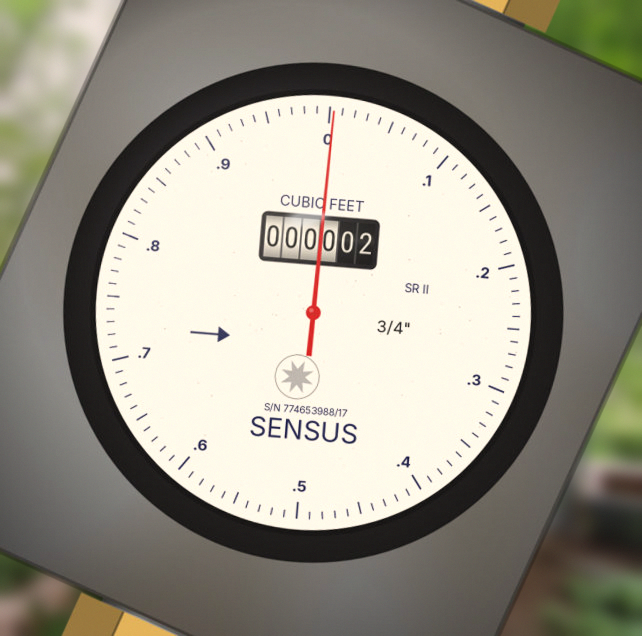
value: {"value": 2.00, "unit": "ft³"}
